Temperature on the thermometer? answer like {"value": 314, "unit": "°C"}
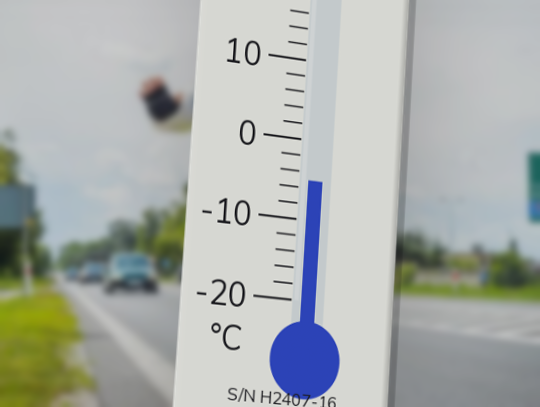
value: {"value": -5, "unit": "°C"}
